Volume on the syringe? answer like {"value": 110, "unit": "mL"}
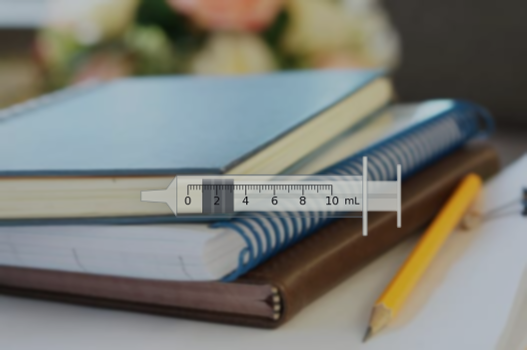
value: {"value": 1, "unit": "mL"}
